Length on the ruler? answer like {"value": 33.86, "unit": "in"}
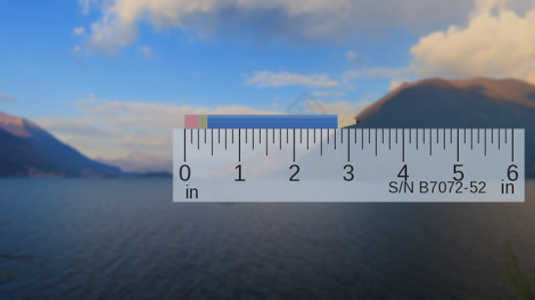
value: {"value": 3.25, "unit": "in"}
